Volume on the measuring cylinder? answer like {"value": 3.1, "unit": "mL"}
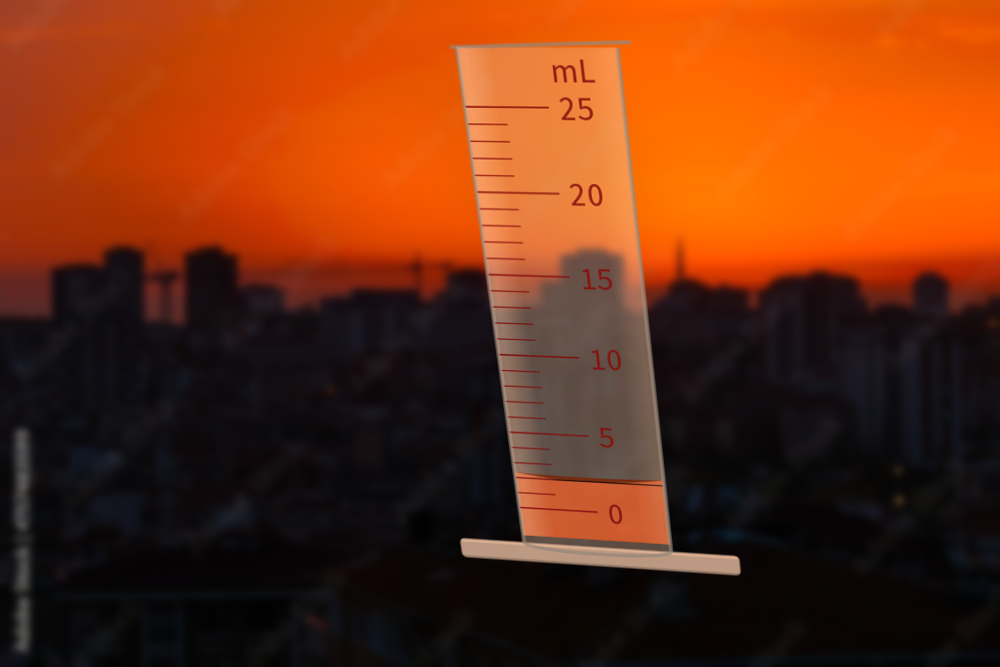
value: {"value": 2, "unit": "mL"}
